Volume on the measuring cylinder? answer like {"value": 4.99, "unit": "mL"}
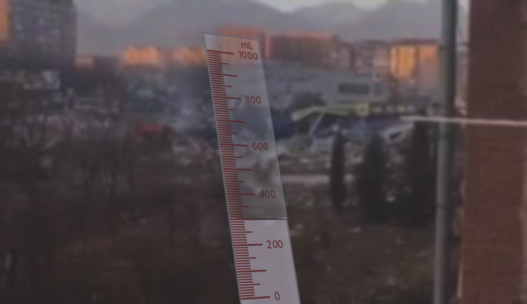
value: {"value": 300, "unit": "mL"}
